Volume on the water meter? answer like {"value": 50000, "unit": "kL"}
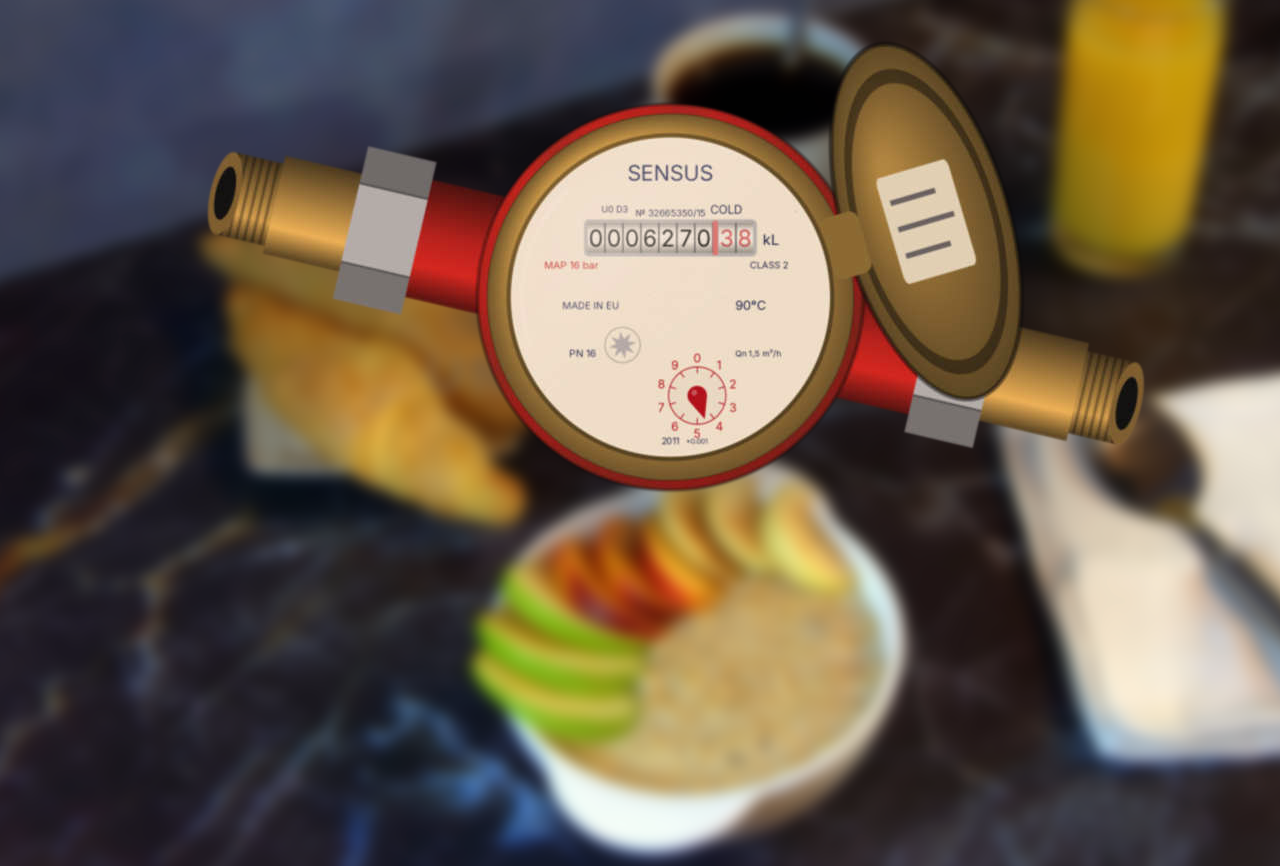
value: {"value": 6270.384, "unit": "kL"}
